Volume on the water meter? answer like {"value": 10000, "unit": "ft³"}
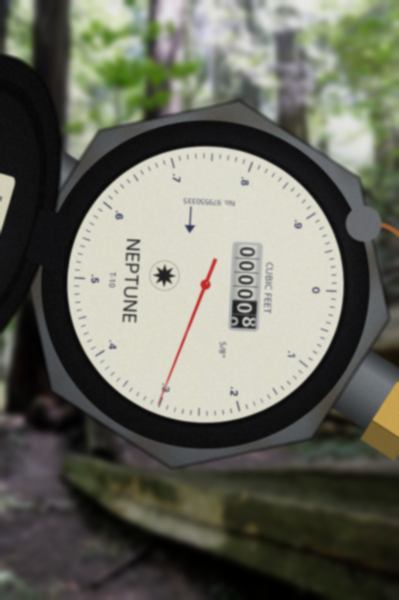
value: {"value": 8.30, "unit": "ft³"}
